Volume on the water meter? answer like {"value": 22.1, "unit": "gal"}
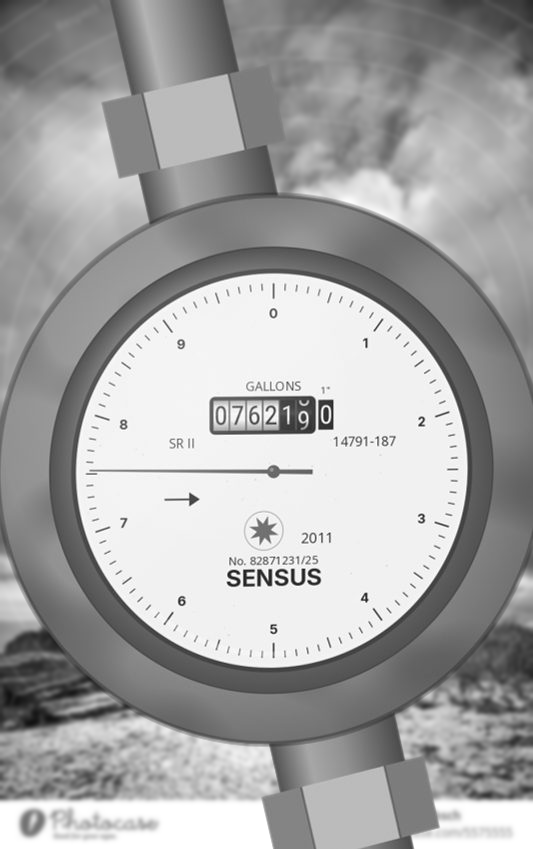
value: {"value": 762187.5, "unit": "gal"}
